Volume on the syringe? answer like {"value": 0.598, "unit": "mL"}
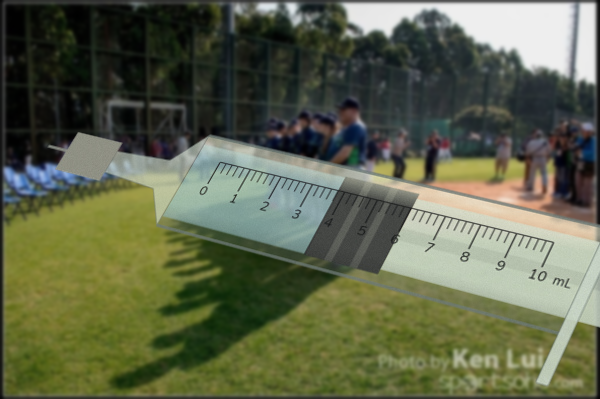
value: {"value": 3.8, "unit": "mL"}
